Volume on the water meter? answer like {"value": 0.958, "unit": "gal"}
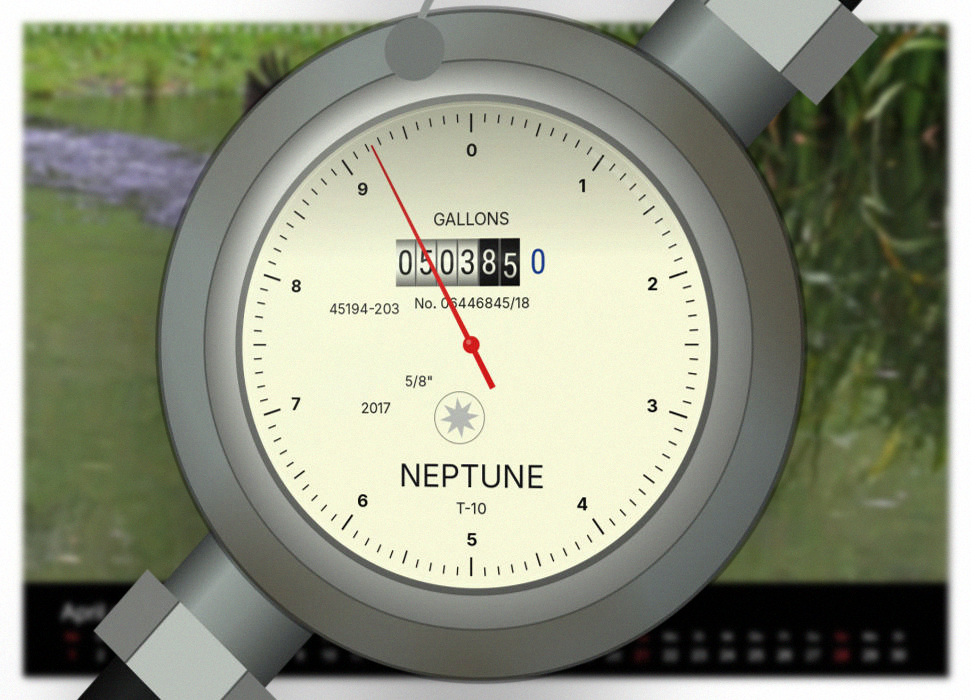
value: {"value": 503849.2, "unit": "gal"}
